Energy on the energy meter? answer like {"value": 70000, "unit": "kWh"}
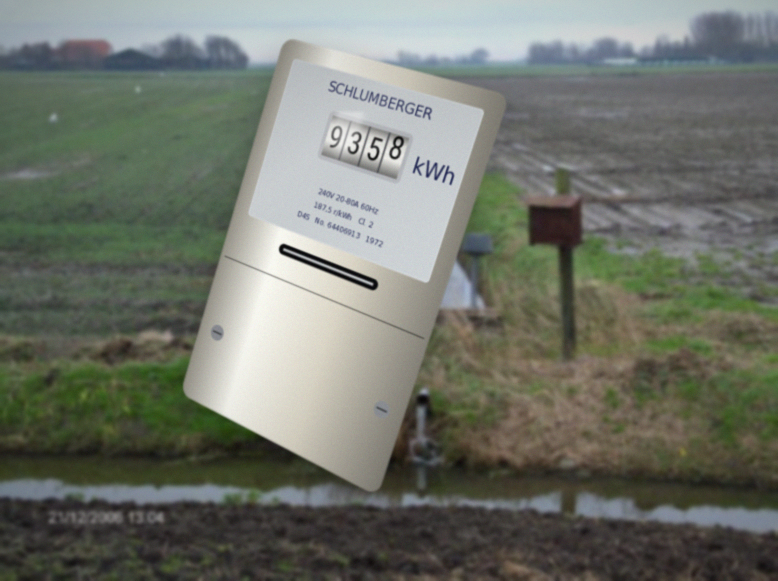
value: {"value": 9358, "unit": "kWh"}
